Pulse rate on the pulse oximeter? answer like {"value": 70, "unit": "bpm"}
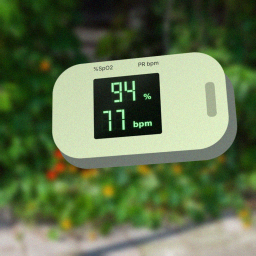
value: {"value": 77, "unit": "bpm"}
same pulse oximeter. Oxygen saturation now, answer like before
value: {"value": 94, "unit": "%"}
